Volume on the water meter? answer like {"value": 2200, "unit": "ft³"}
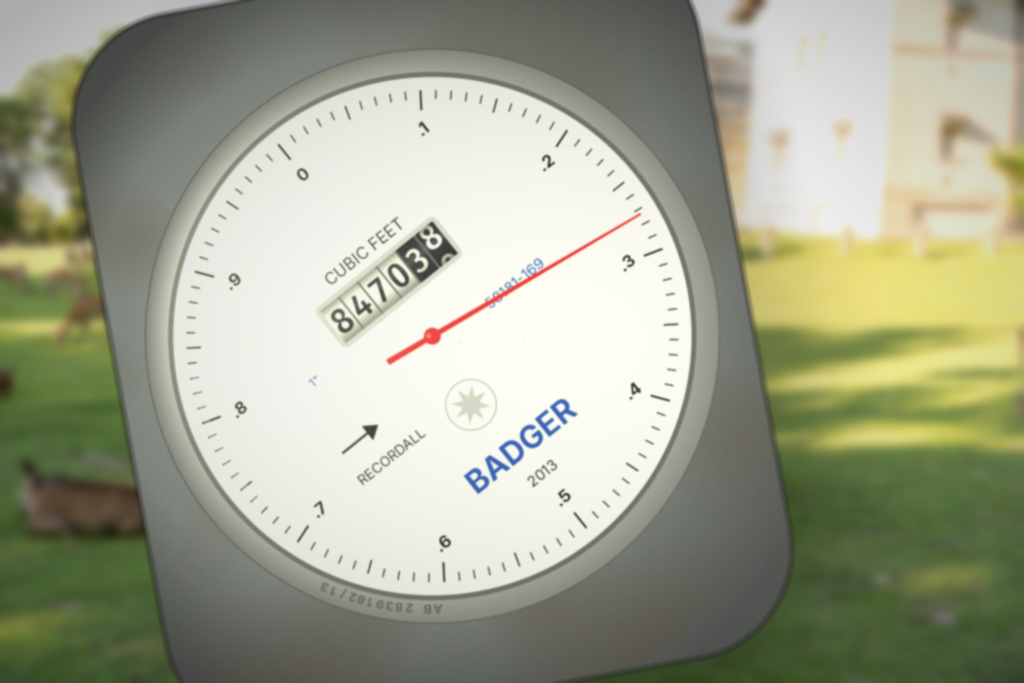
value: {"value": 847038.27, "unit": "ft³"}
